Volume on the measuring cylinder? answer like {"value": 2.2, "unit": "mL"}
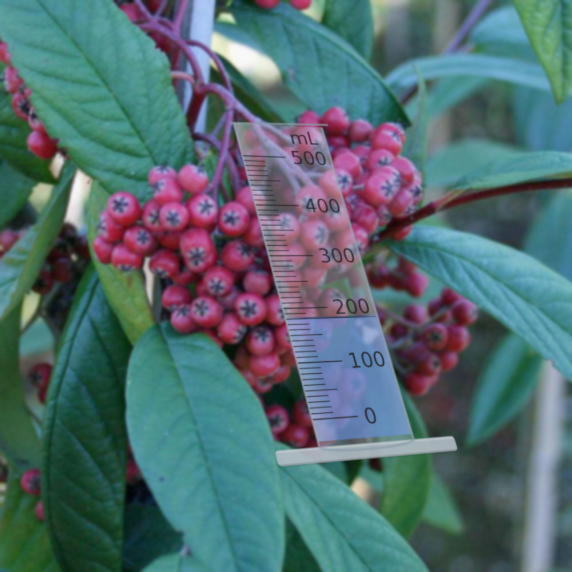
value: {"value": 180, "unit": "mL"}
